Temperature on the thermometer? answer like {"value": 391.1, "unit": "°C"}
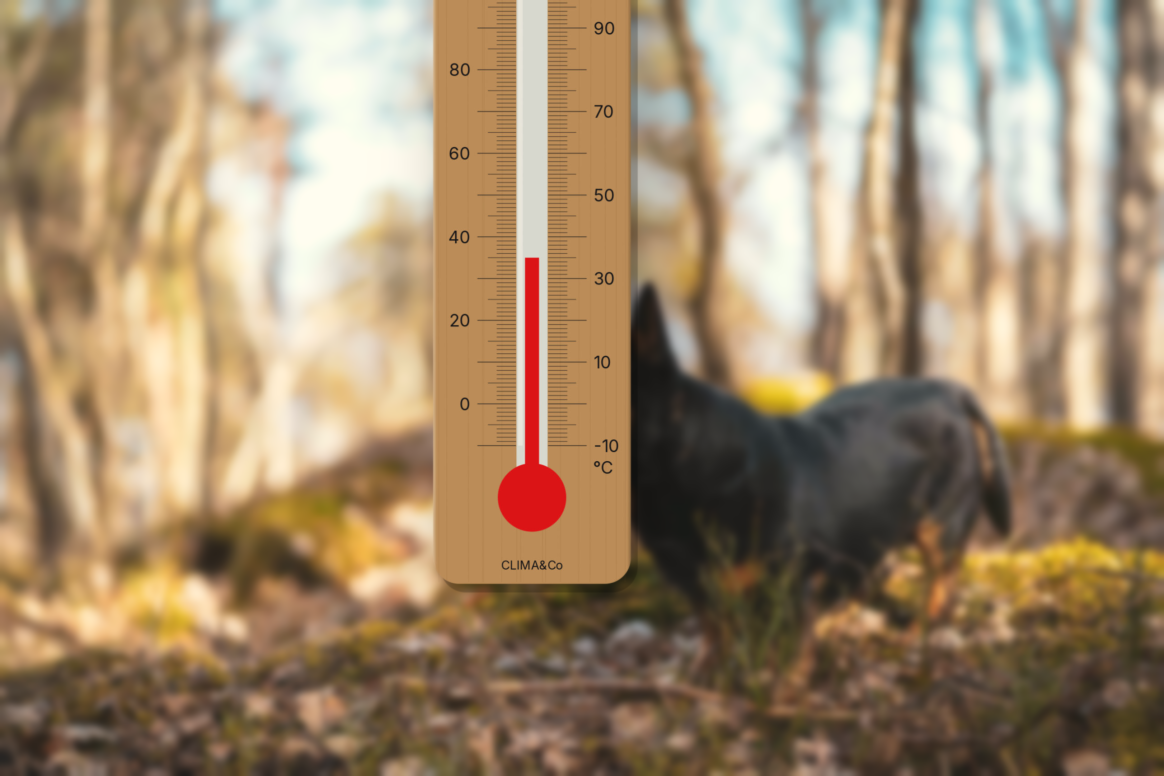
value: {"value": 35, "unit": "°C"}
